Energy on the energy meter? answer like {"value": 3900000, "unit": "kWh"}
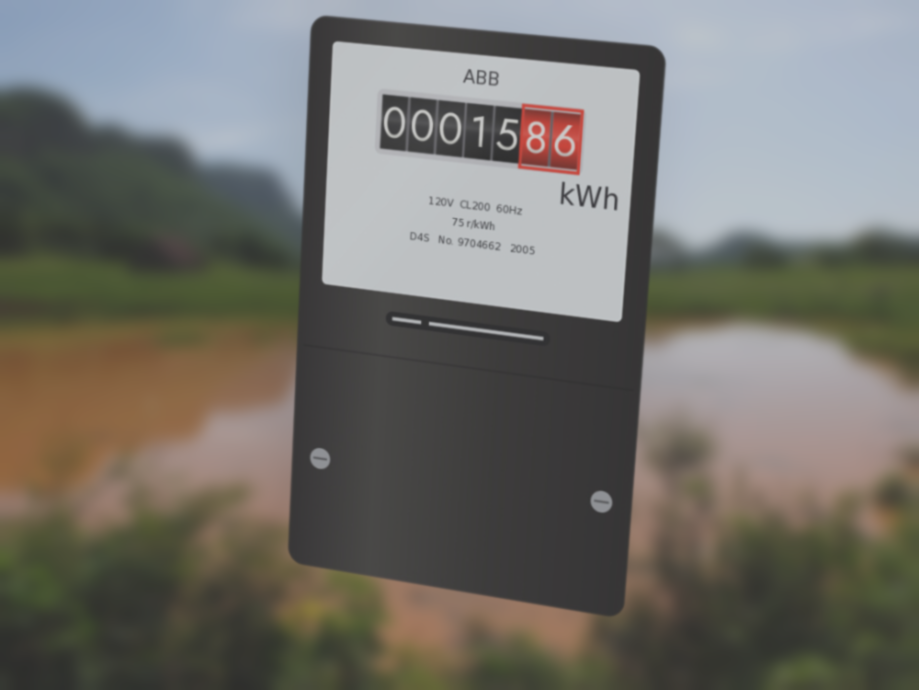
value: {"value": 15.86, "unit": "kWh"}
